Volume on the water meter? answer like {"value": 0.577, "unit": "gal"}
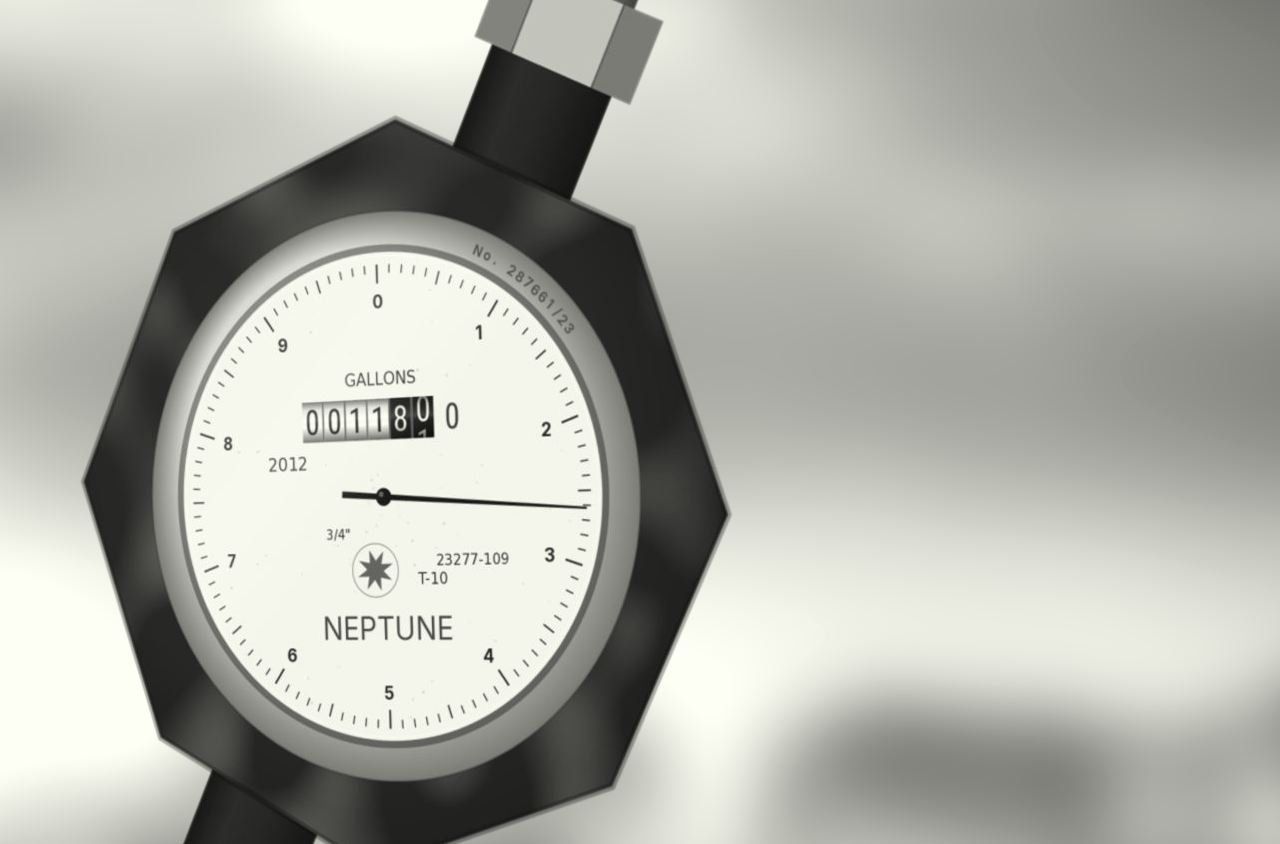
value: {"value": 11802.6, "unit": "gal"}
